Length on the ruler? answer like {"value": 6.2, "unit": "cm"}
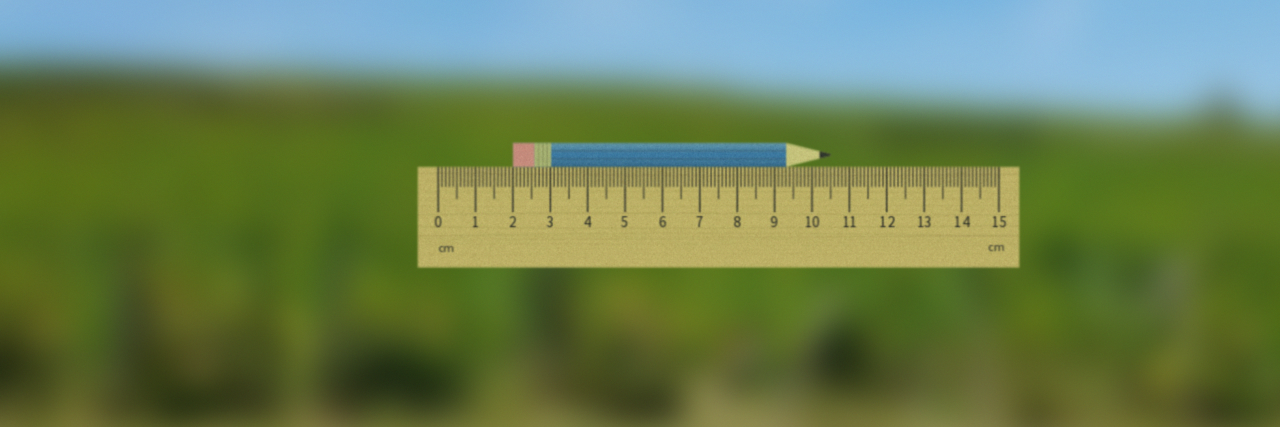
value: {"value": 8.5, "unit": "cm"}
